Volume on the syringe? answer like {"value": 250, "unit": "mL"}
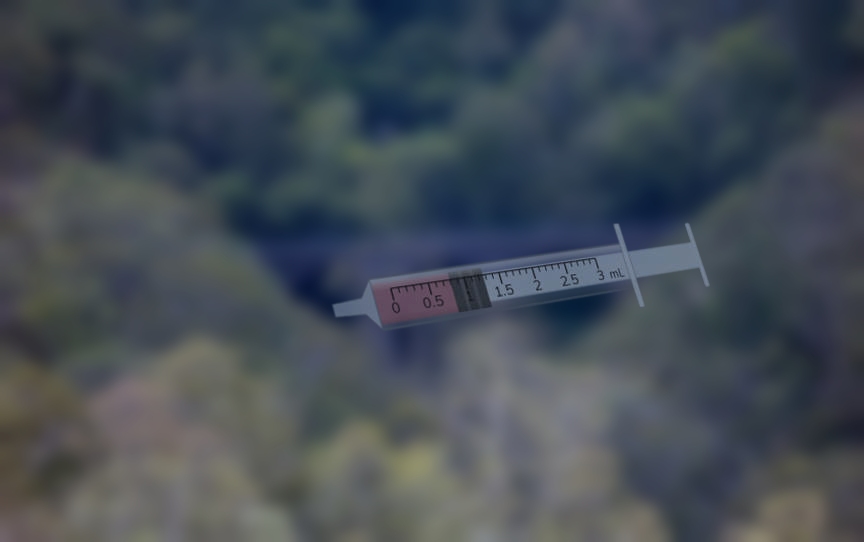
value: {"value": 0.8, "unit": "mL"}
